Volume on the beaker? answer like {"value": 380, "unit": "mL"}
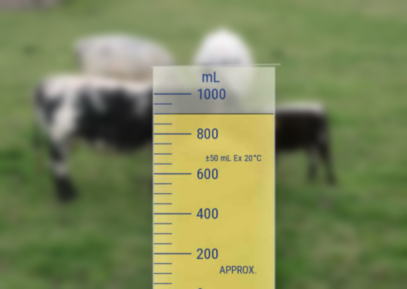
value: {"value": 900, "unit": "mL"}
